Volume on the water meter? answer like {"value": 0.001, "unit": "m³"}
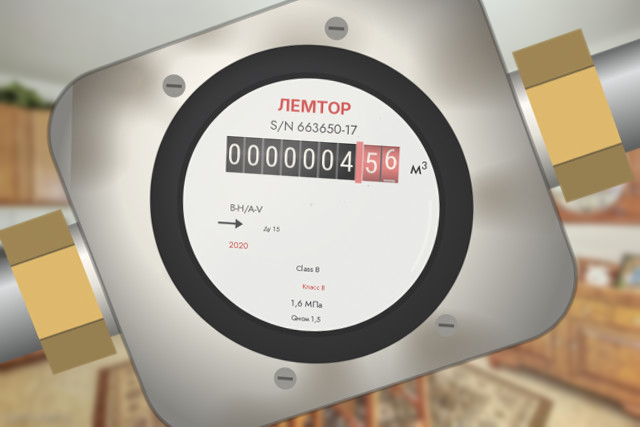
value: {"value": 4.56, "unit": "m³"}
